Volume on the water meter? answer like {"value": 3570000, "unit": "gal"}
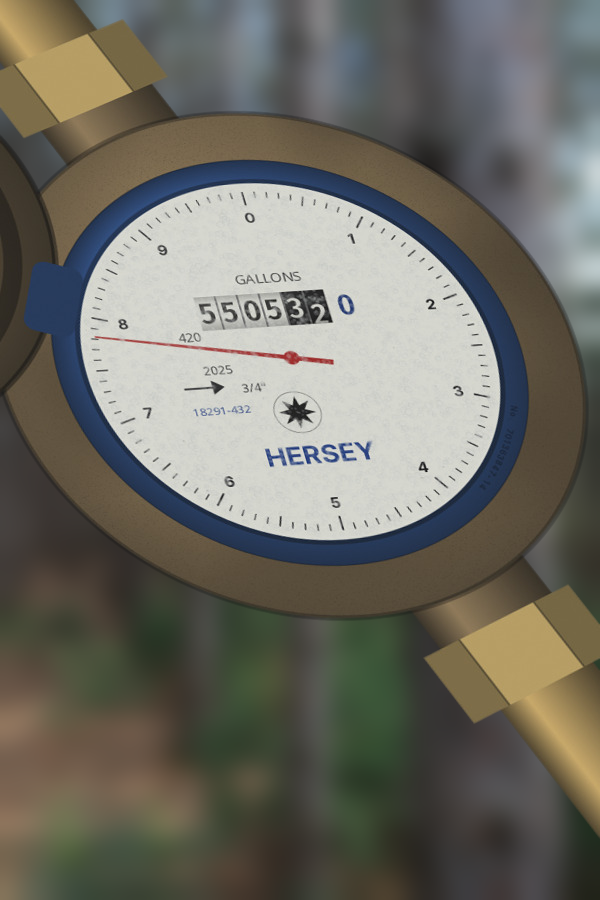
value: {"value": 5505317.8, "unit": "gal"}
